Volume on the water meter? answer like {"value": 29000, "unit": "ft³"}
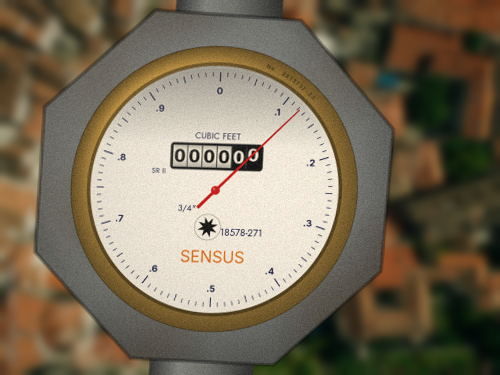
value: {"value": 0.12, "unit": "ft³"}
